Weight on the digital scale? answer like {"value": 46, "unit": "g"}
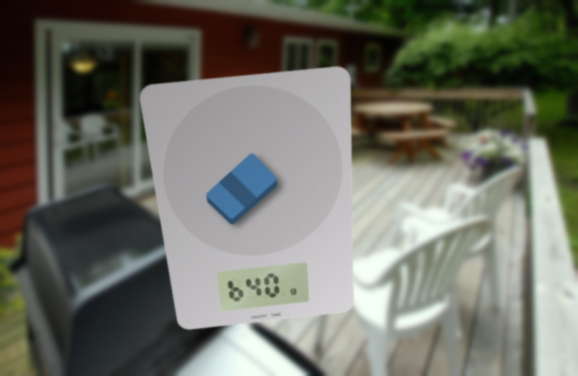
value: {"value": 640, "unit": "g"}
